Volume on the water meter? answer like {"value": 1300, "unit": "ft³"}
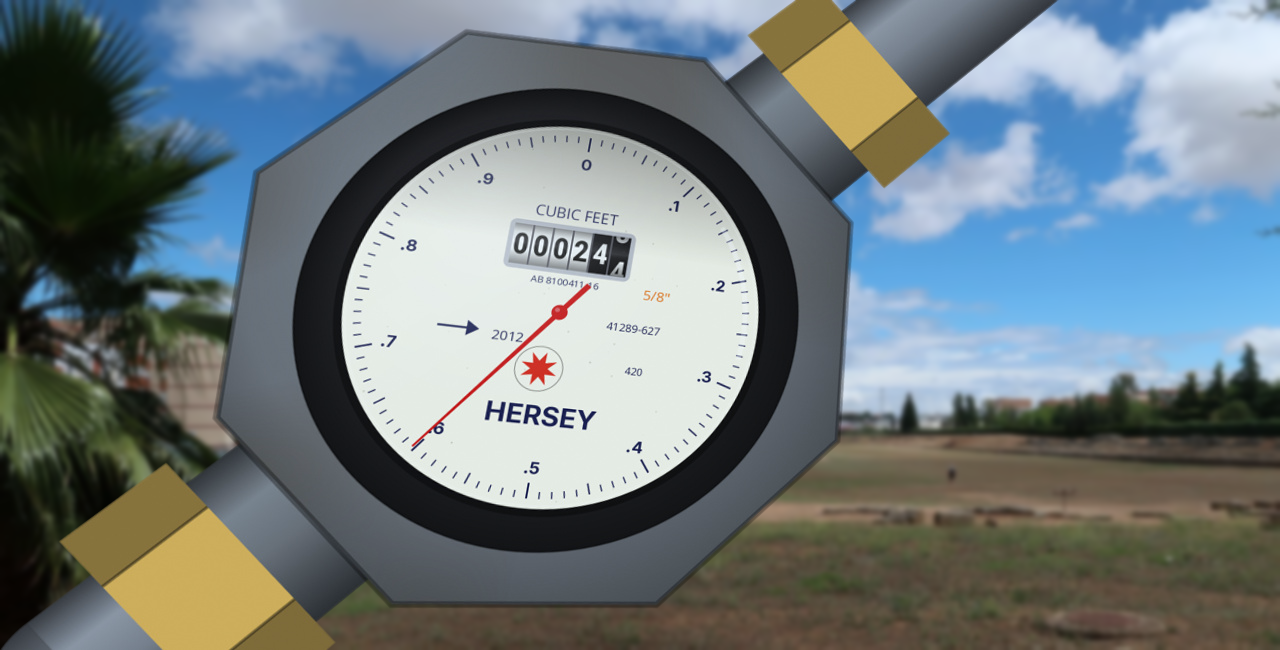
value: {"value": 243.60, "unit": "ft³"}
